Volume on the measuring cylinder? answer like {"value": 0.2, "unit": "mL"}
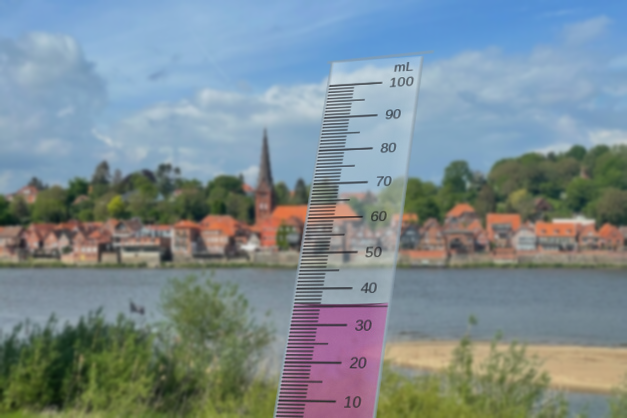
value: {"value": 35, "unit": "mL"}
